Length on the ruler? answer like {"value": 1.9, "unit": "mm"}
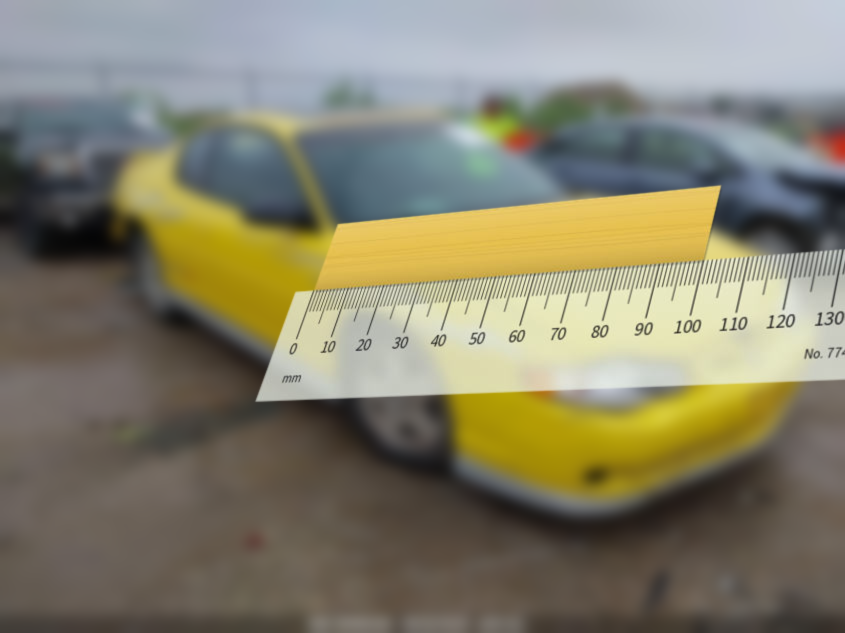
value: {"value": 100, "unit": "mm"}
